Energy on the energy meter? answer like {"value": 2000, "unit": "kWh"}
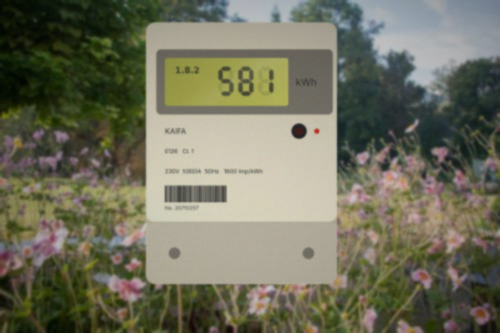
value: {"value": 581, "unit": "kWh"}
